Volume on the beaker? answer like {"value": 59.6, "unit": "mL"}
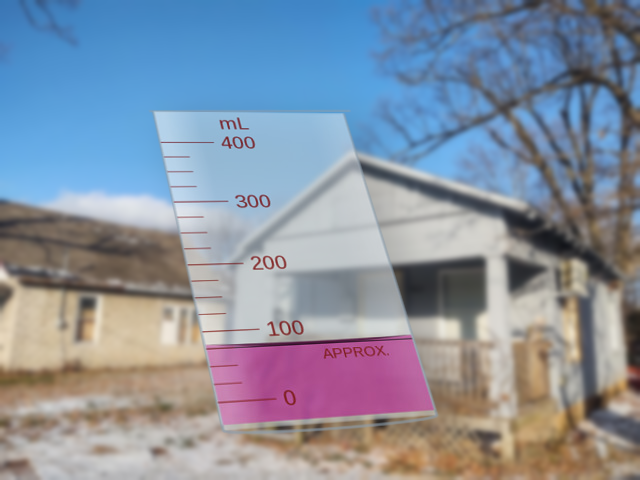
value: {"value": 75, "unit": "mL"}
